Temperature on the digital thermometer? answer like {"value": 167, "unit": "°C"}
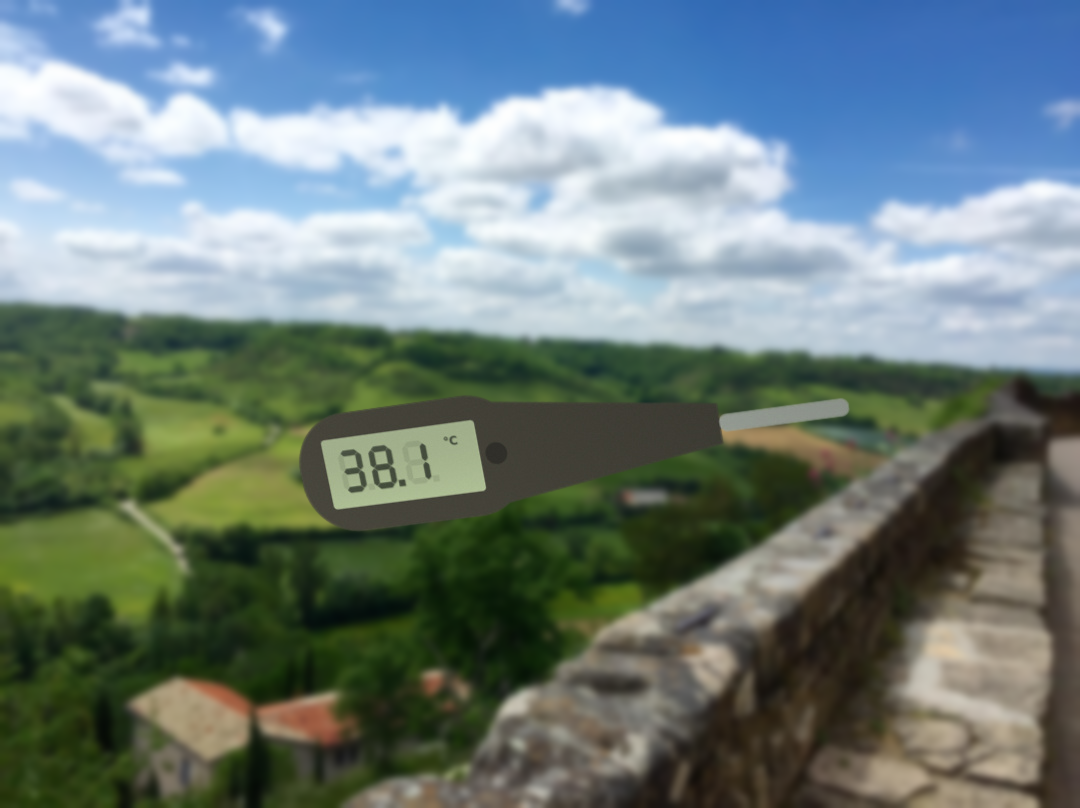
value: {"value": 38.1, "unit": "°C"}
